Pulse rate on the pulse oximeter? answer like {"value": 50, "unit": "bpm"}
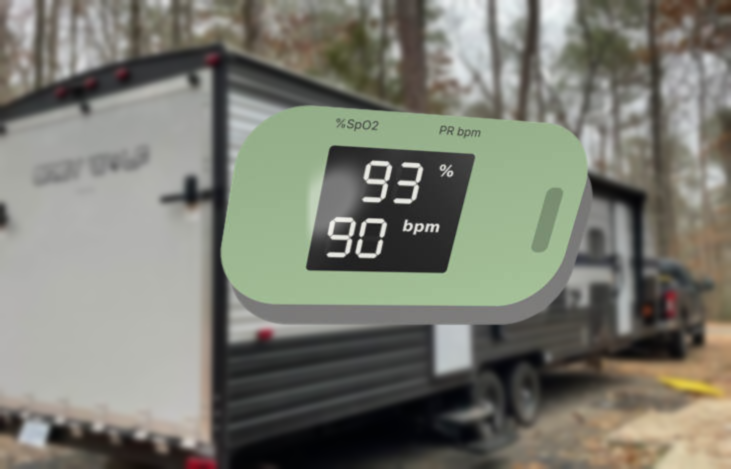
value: {"value": 90, "unit": "bpm"}
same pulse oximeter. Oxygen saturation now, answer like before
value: {"value": 93, "unit": "%"}
